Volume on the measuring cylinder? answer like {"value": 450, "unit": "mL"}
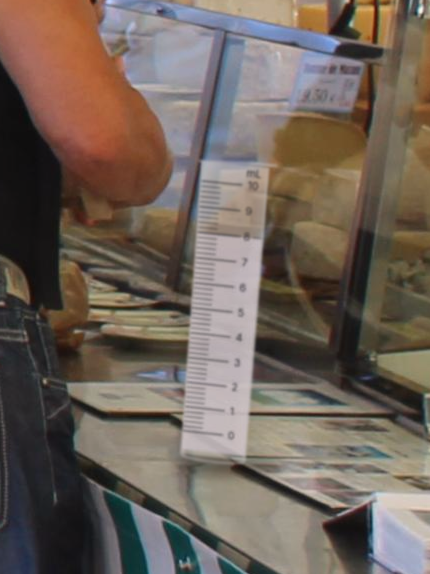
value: {"value": 8, "unit": "mL"}
